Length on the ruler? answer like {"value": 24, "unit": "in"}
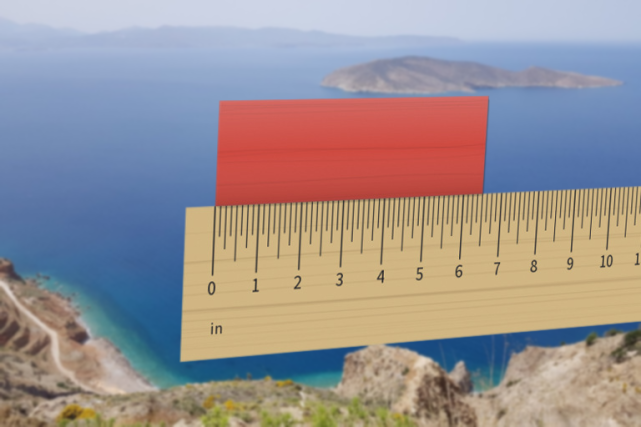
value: {"value": 6.5, "unit": "in"}
